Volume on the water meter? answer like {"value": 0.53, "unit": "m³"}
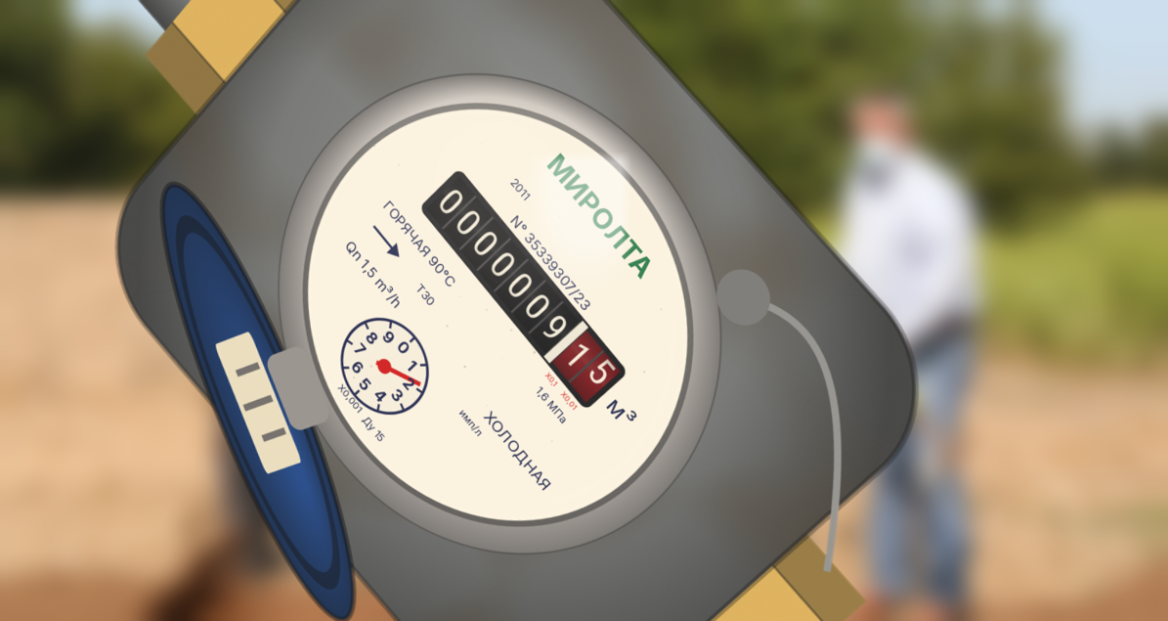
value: {"value": 9.151, "unit": "m³"}
